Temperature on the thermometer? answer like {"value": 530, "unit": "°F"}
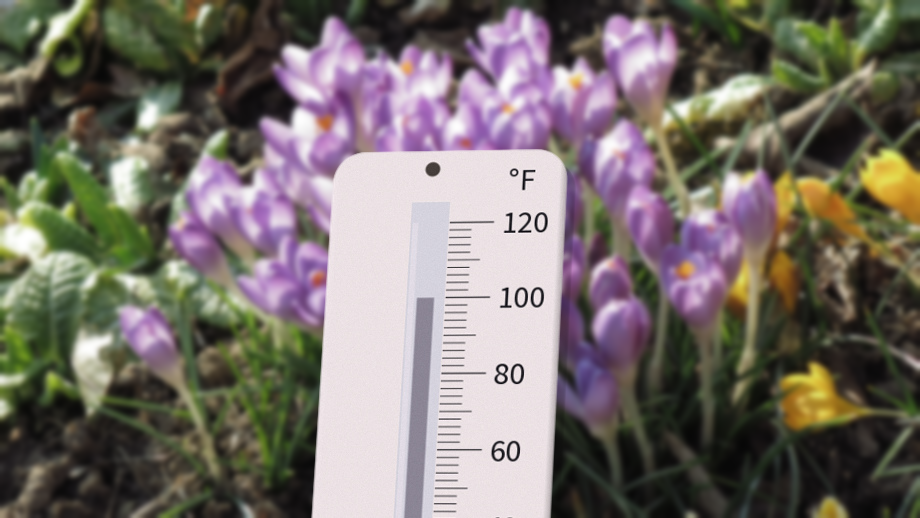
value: {"value": 100, "unit": "°F"}
